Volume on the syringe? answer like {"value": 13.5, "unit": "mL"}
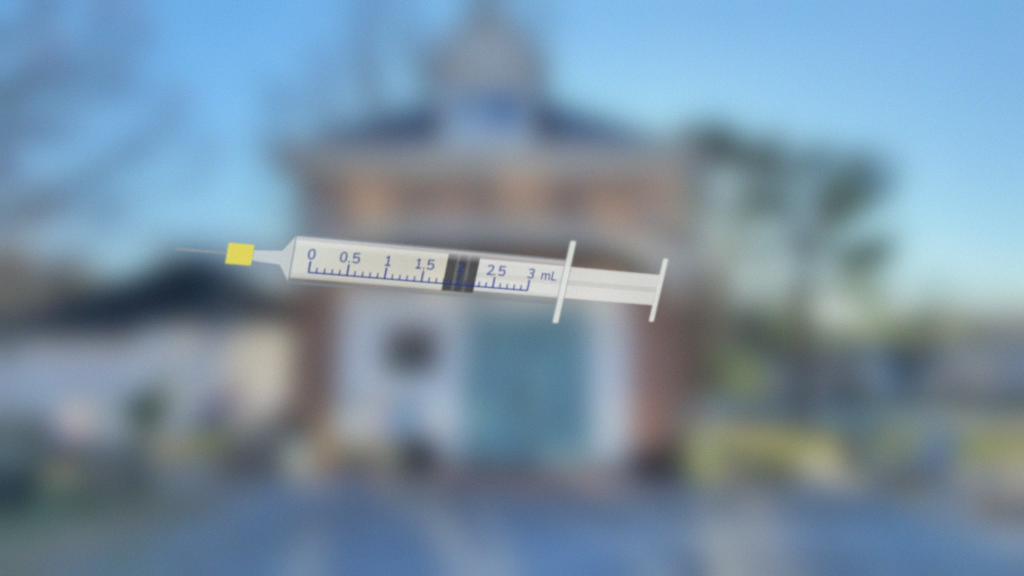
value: {"value": 1.8, "unit": "mL"}
